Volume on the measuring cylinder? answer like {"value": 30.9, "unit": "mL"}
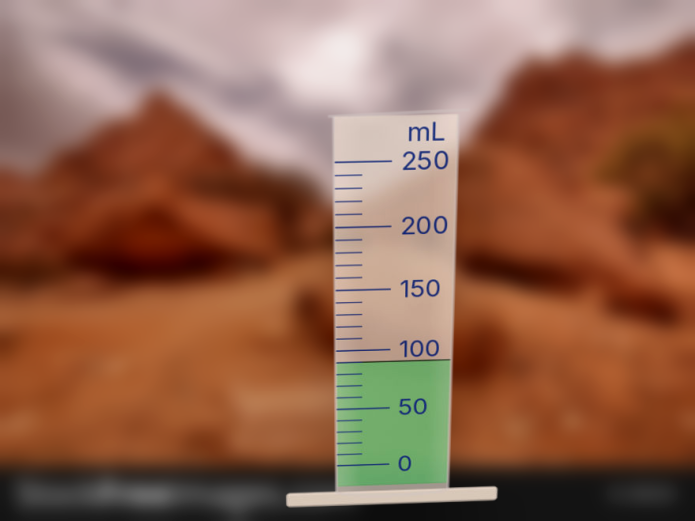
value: {"value": 90, "unit": "mL"}
